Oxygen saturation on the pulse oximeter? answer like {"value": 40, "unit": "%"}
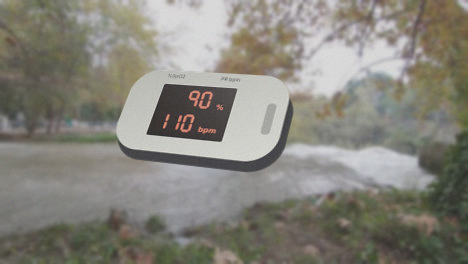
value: {"value": 90, "unit": "%"}
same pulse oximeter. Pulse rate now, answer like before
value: {"value": 110, "unit": "bpm"}
